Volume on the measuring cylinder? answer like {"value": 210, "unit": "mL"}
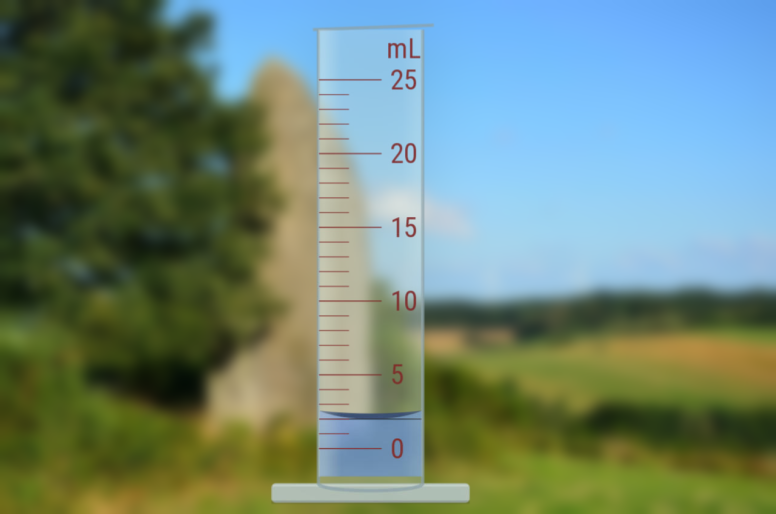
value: {"value": 2, "unit": "mL"}
